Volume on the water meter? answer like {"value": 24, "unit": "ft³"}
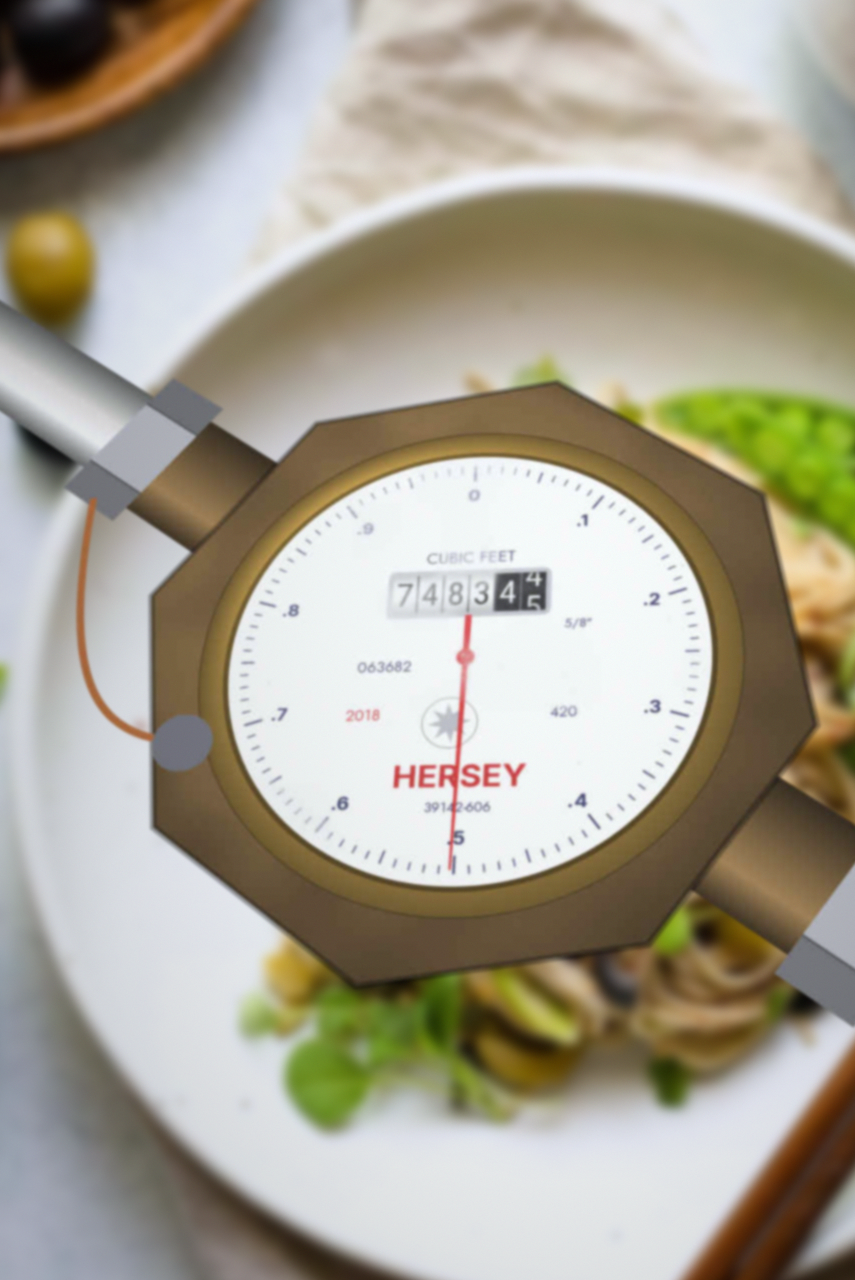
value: {"value": 748344.50, "unit": "ft³"}
